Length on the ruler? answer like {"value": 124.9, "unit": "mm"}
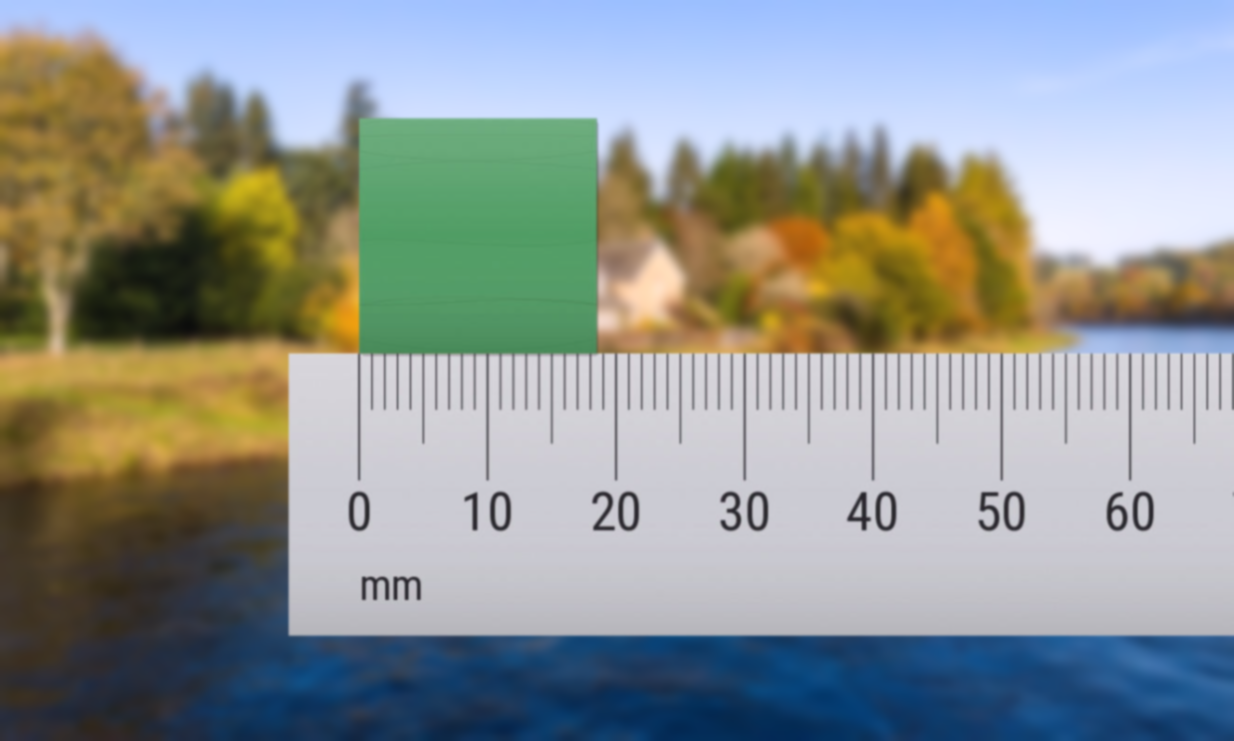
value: {"value": 18.5, "unit": "mm"}
